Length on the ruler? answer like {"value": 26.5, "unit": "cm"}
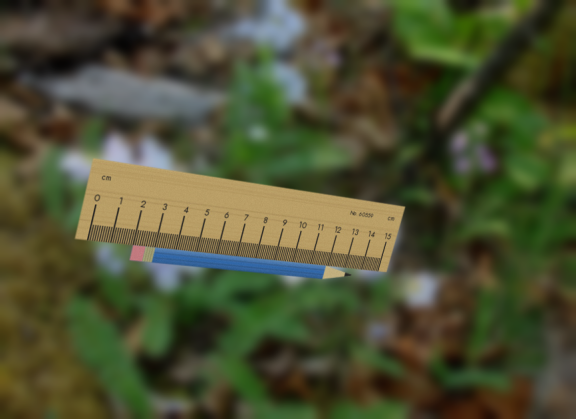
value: {"value": 11.5, "unit": "cm"}
